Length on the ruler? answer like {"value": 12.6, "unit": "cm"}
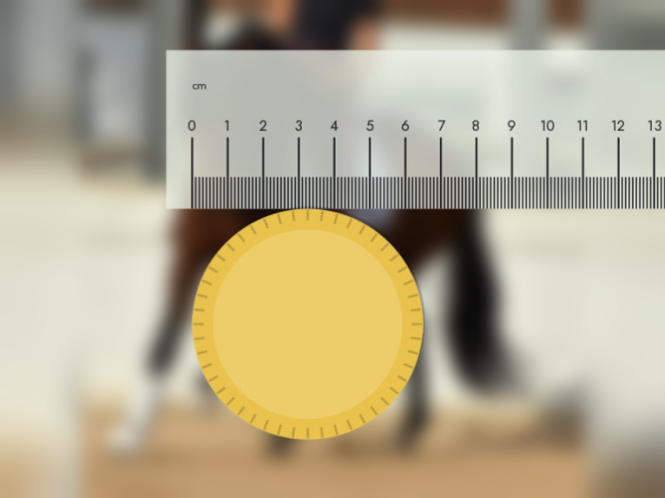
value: {"value": 6.5, "unit": "cm"}
